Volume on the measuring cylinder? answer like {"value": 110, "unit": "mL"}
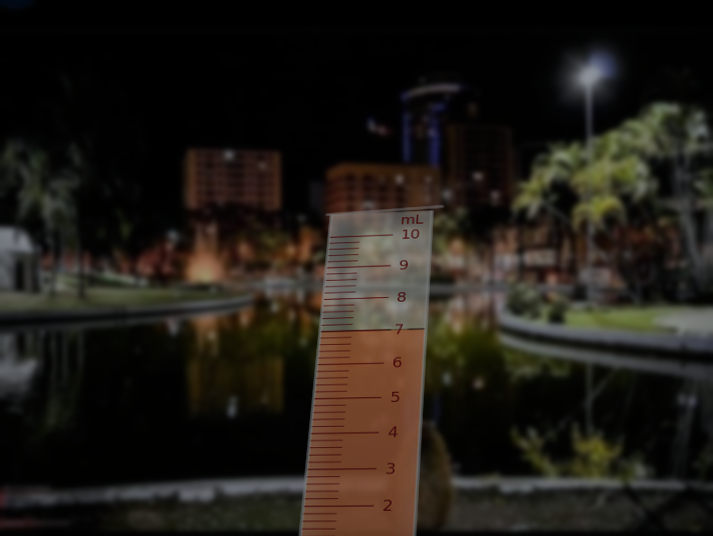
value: {"value": 7, "unit": "mL"}
